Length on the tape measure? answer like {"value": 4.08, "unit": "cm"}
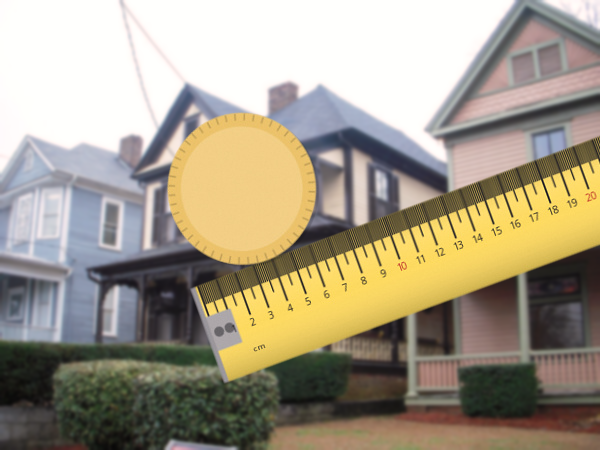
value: {"value": 7.5, "unit": "cm"}
